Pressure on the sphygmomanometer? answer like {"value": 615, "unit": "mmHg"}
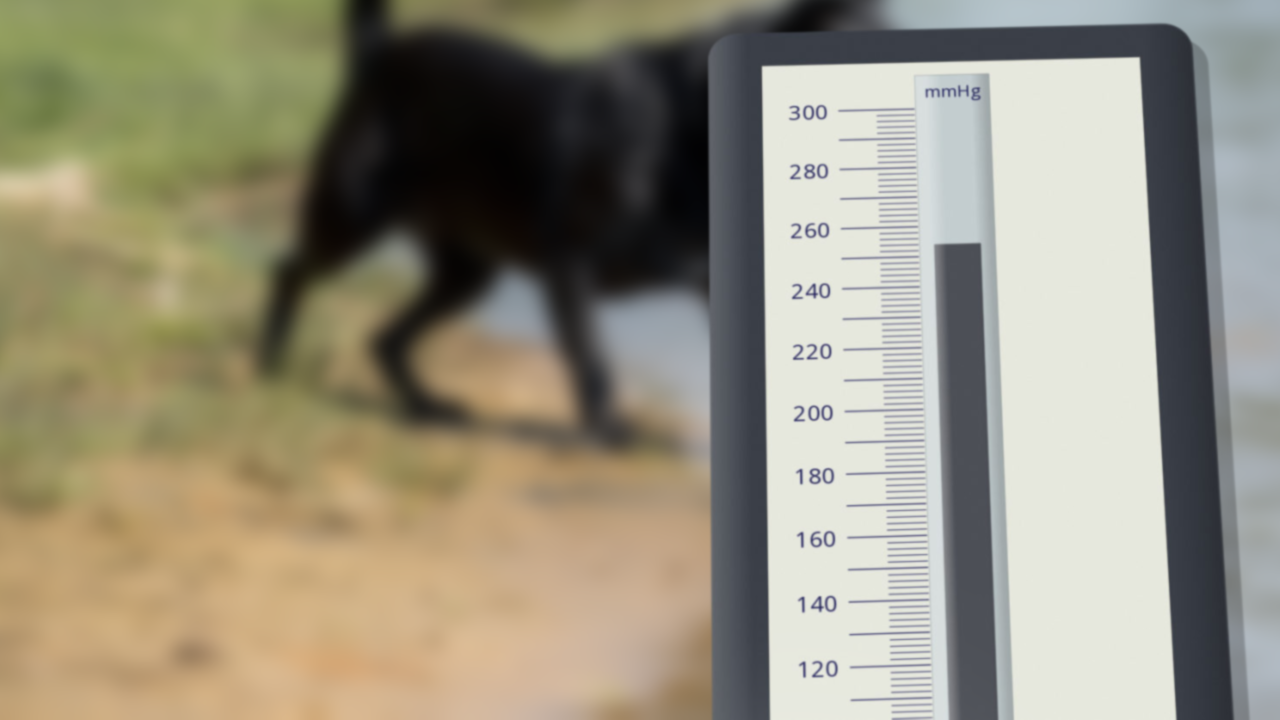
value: {"value": 254, "unit": "mmHg"}
